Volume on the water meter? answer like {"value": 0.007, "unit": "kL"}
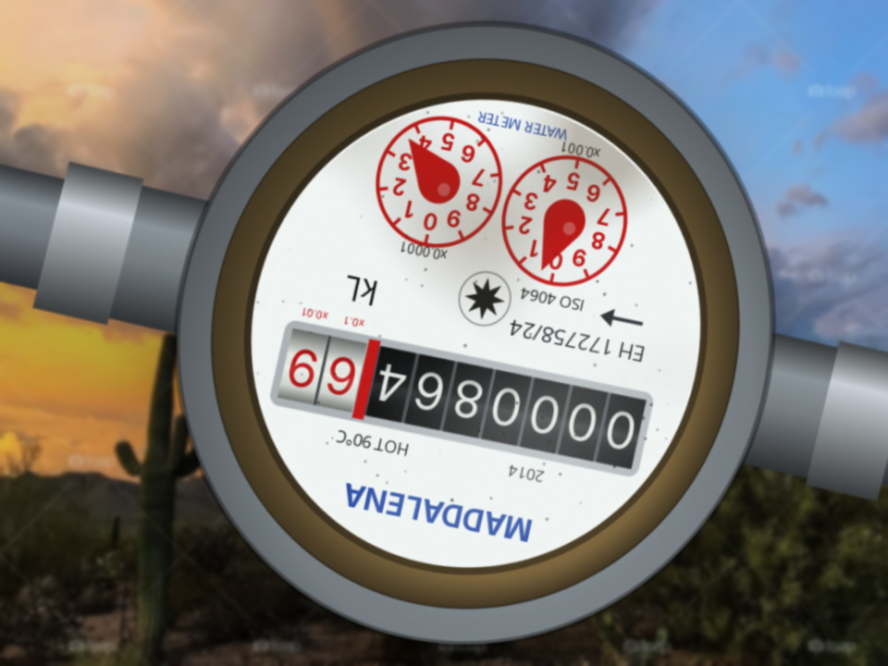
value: {"value": 864.6903, "unit": "kL"}
